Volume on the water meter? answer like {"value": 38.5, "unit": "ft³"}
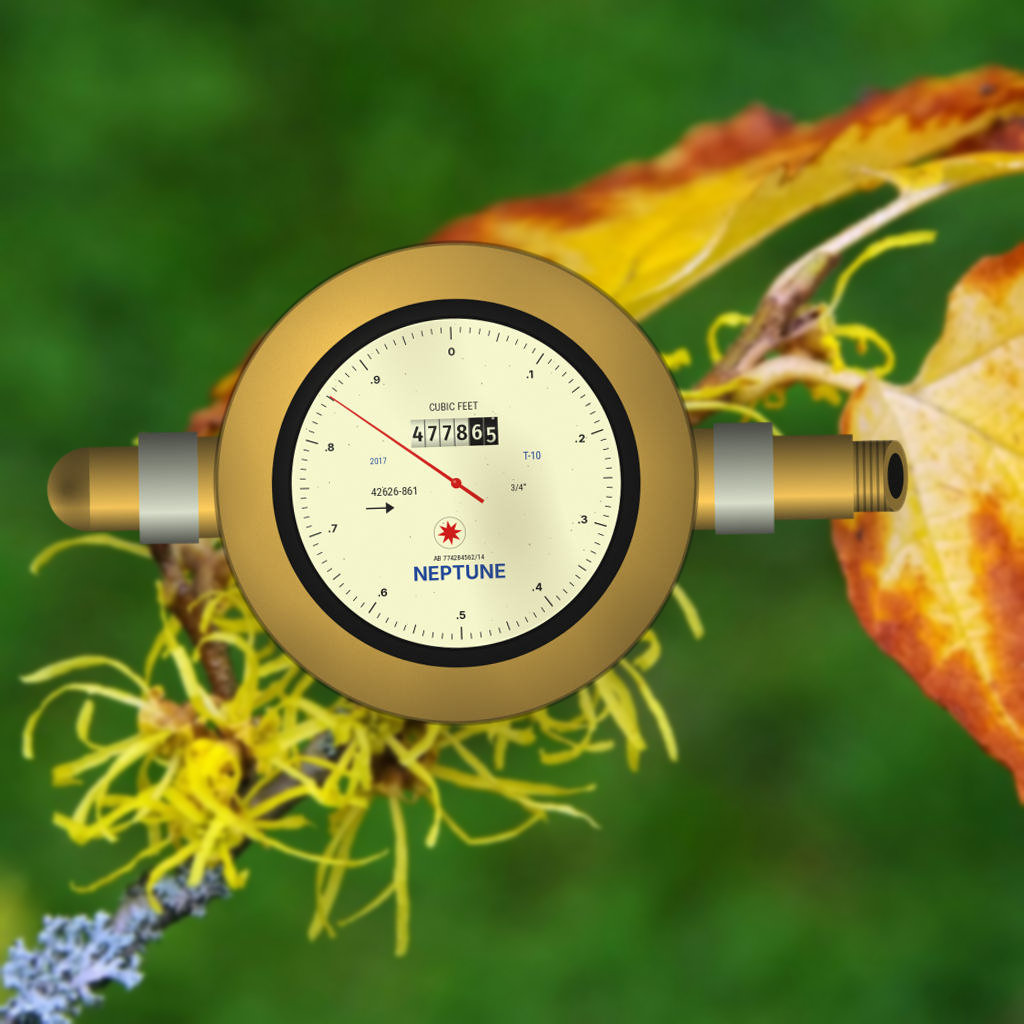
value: {"value": 477864.85, "unit": "ft³"}
